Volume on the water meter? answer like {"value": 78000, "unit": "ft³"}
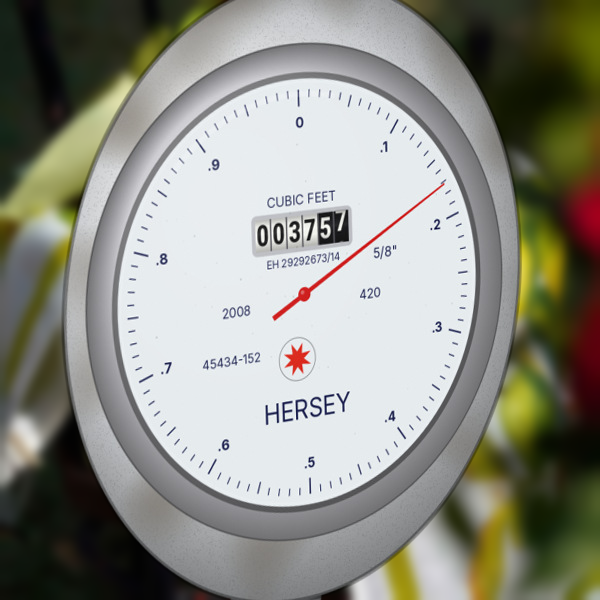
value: {"value": 3757.17, "unit": "ft³"}
